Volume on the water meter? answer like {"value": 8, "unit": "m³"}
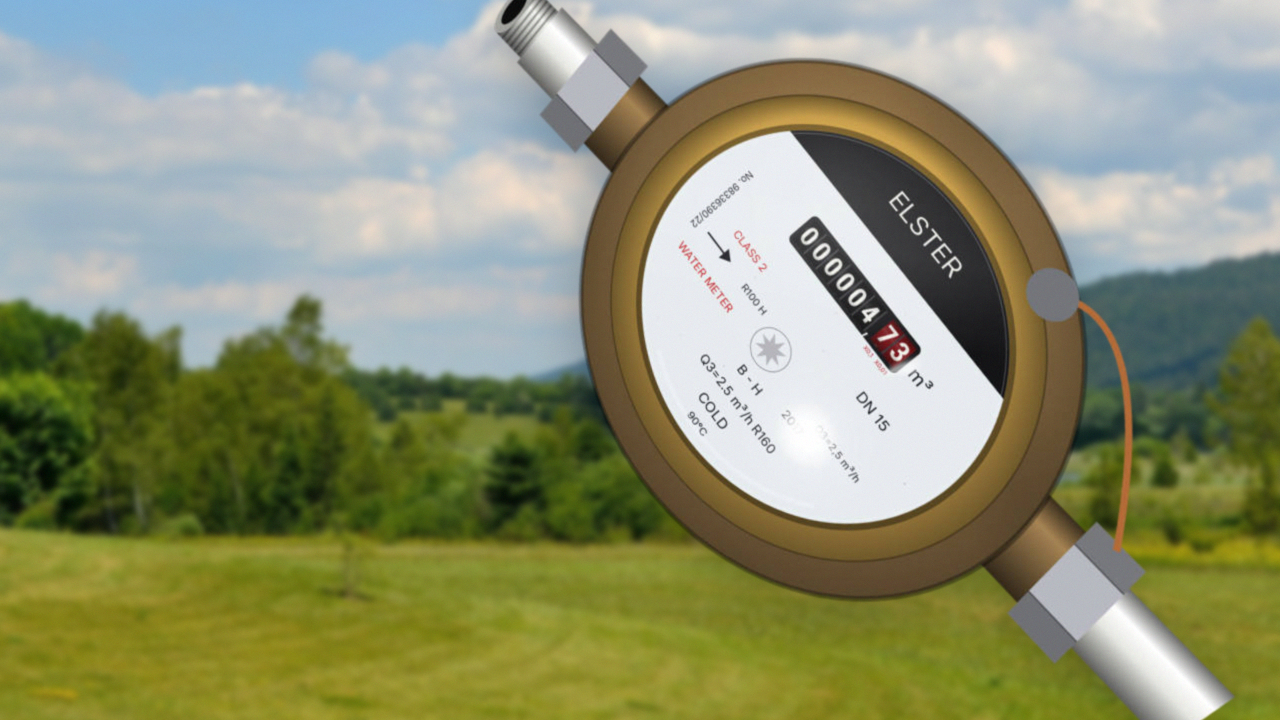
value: {"value": 4.73, "unit": "m³"}
